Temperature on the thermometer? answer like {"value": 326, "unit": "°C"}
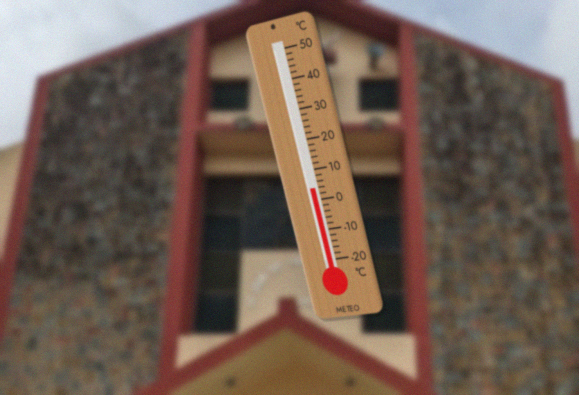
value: {"value": 4, "unit": "°C"}
